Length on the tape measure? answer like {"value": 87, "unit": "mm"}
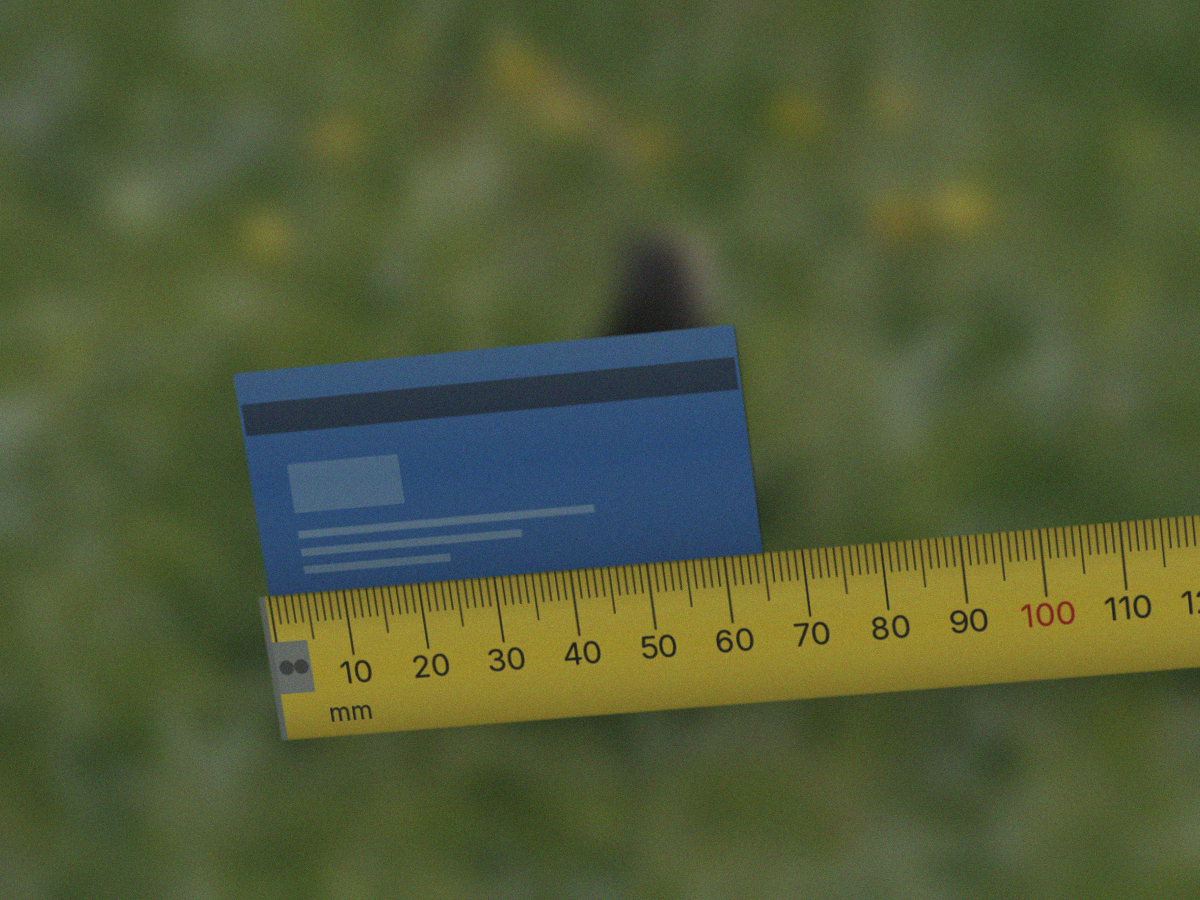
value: {"value": 65, "unit": "mm"}
